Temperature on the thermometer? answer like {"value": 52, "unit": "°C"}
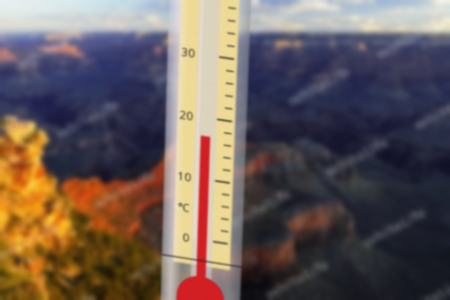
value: {"value": 17, "unit": "°C"}
